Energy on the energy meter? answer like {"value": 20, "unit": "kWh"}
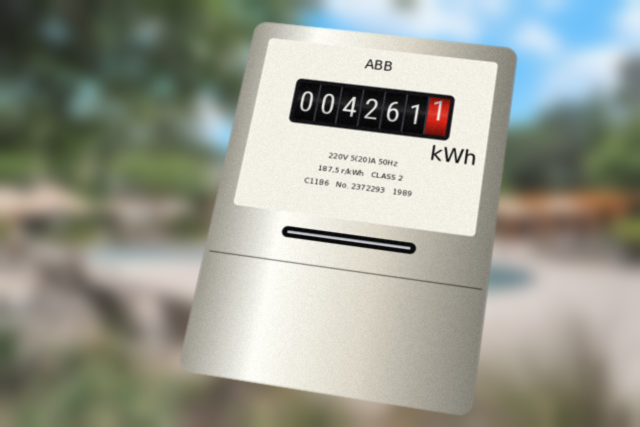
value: {"value": 4261.1, "unit": "kWh"}
